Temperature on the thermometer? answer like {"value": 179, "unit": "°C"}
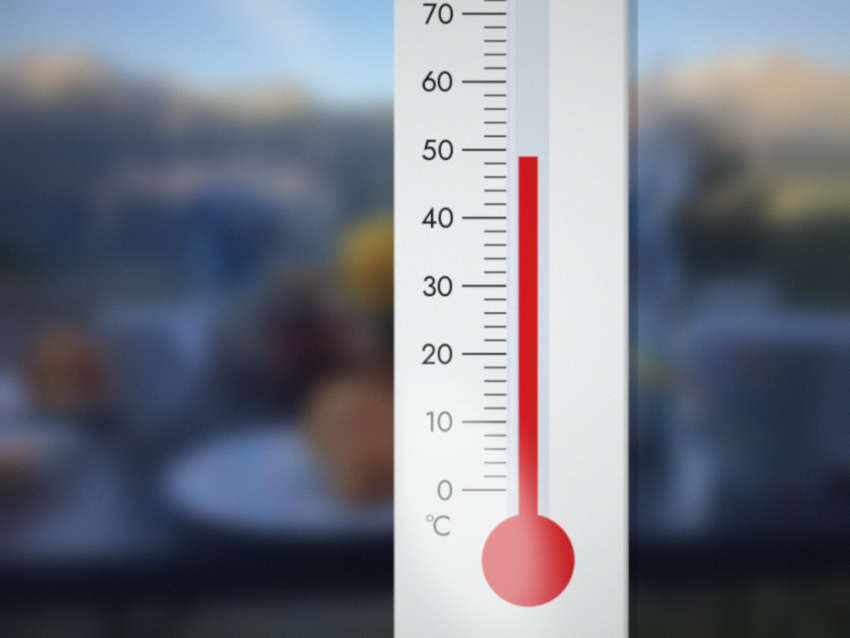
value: {"value": 49, "unit": "°C"}
